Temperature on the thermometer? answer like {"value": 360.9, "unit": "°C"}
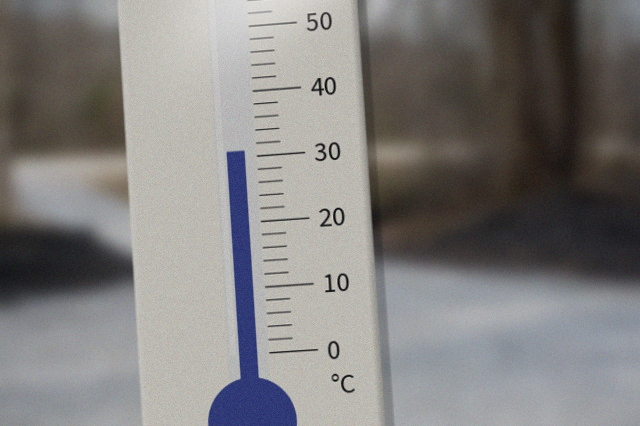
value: {"value": 31, "unit": "°C"}
